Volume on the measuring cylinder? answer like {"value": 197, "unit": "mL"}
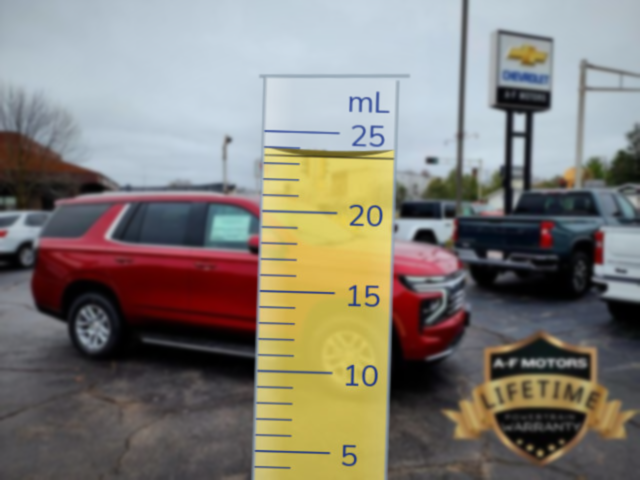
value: {"value": 23.5, "unit": "mL"}
